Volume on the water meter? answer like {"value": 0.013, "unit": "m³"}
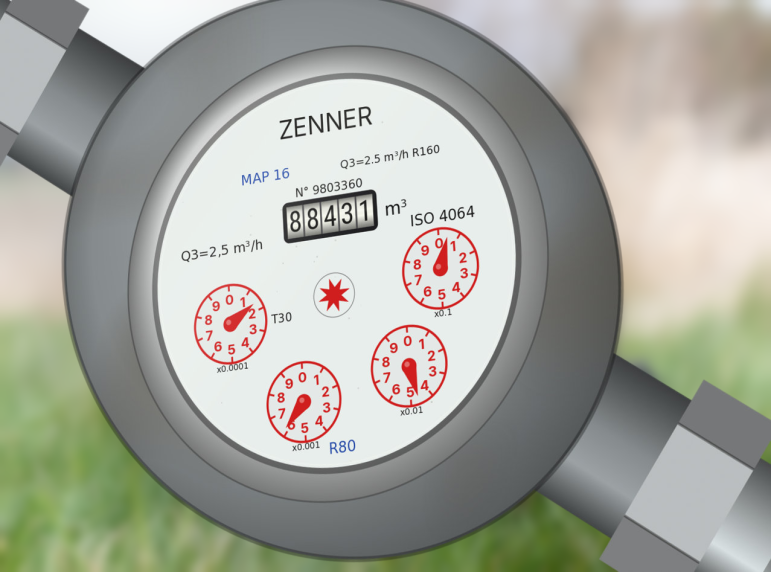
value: {"value": 88431.0461, "unit": "m³"}
